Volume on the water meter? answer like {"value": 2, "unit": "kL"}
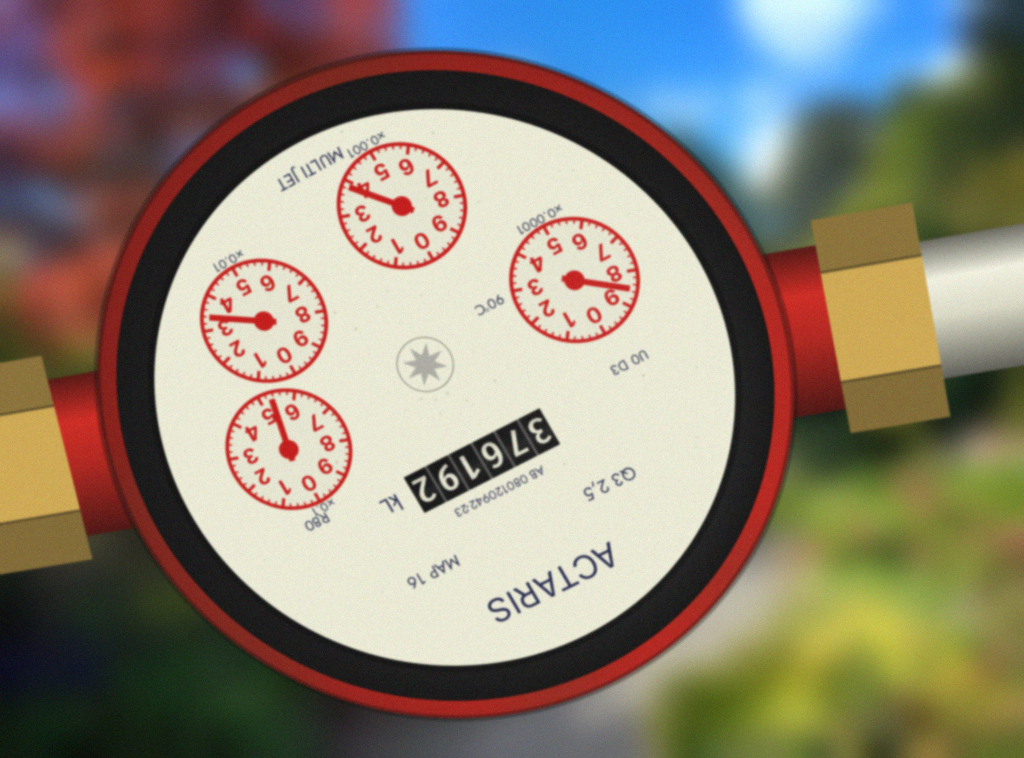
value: {"value": 376192.5338, "unit": "kL"}
